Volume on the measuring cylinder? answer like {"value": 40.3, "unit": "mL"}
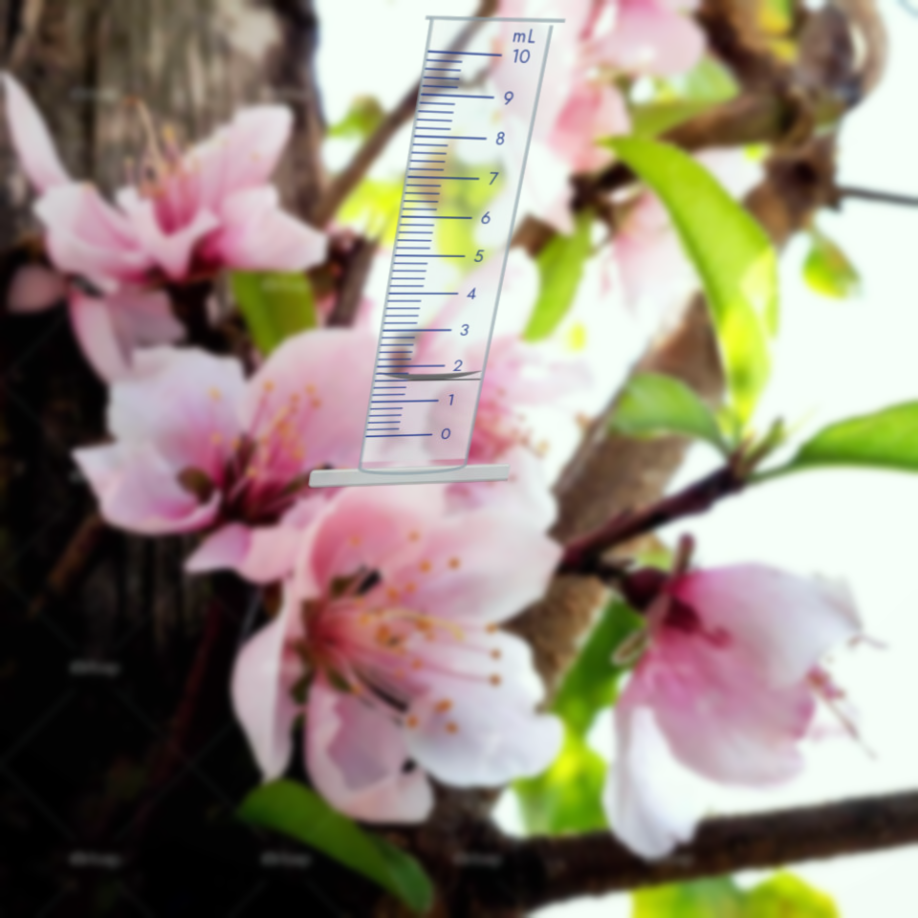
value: {"value": 1.6, "unit": "mL"}
